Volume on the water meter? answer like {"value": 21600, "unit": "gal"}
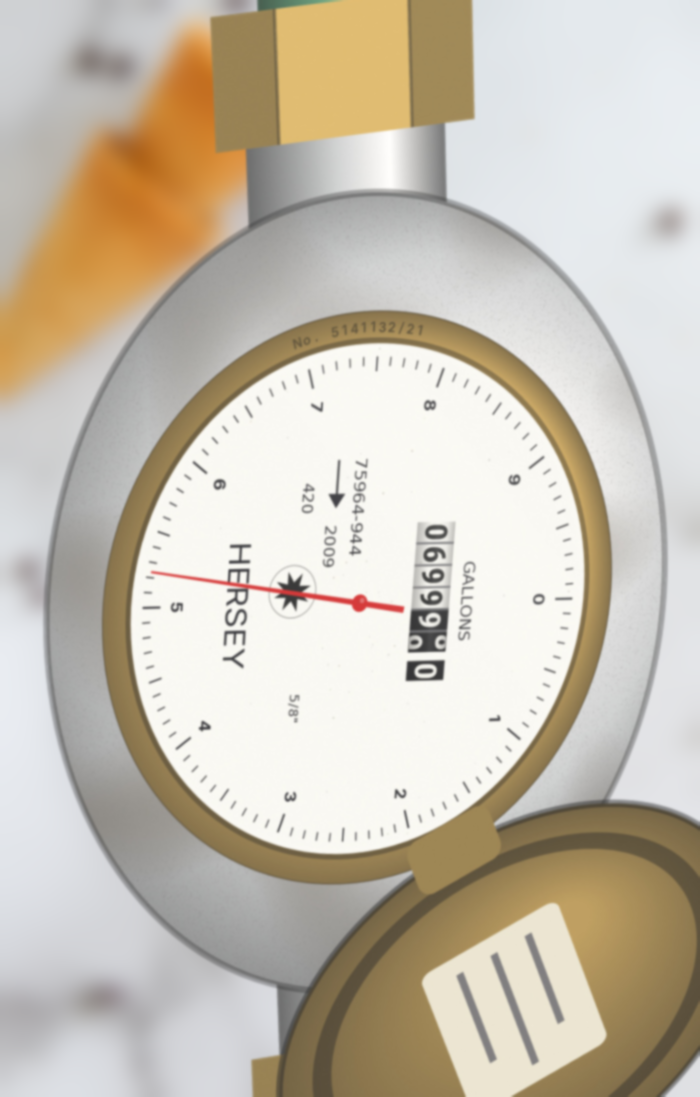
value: {"value": 699985.2, "unit": "gal"}
